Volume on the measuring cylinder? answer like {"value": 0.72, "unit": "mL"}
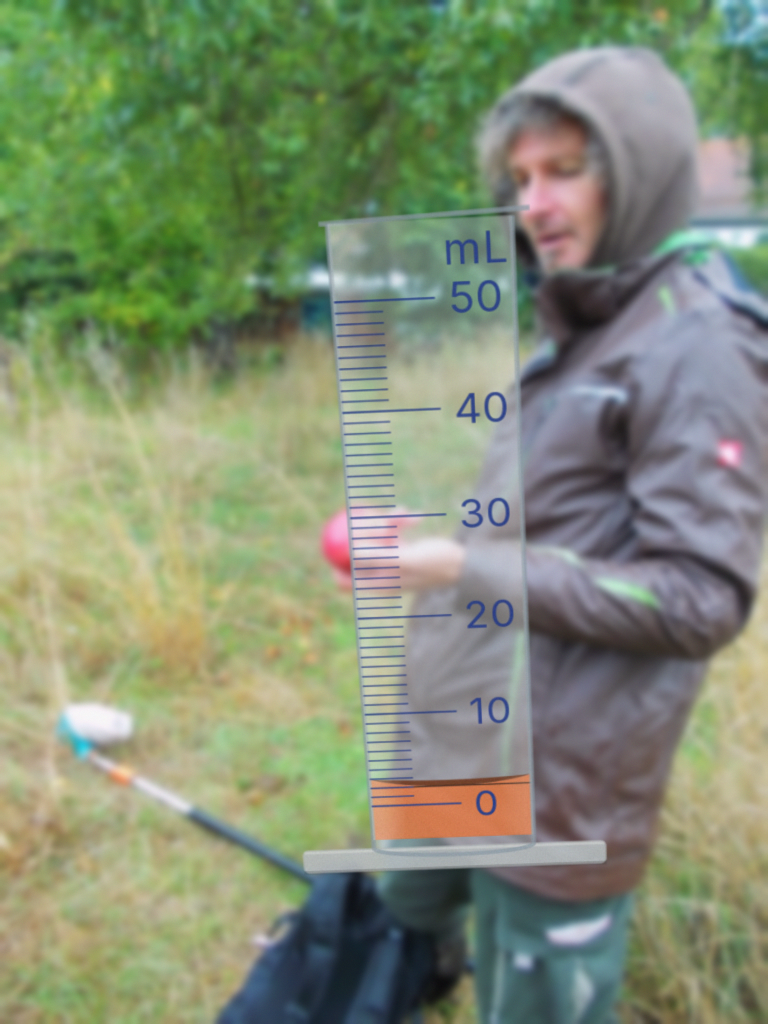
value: {"value": 2, "unit": "mL"}
